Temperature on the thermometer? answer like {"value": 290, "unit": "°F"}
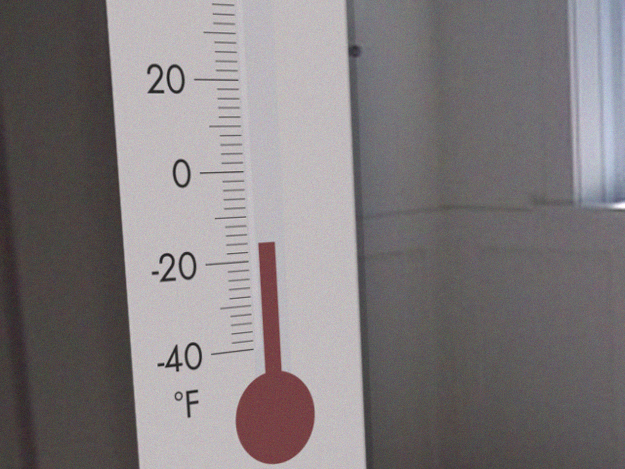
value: {"value": -16, "unit": "°F"}
